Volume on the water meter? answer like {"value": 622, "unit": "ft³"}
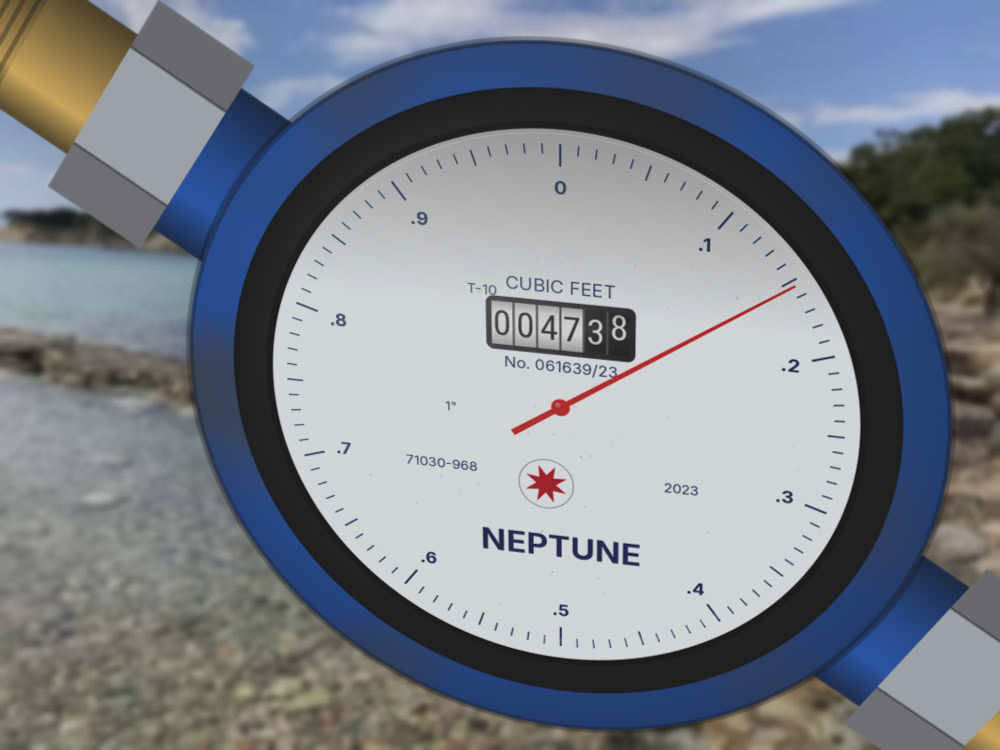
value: {"value": 4738.15, "unit": "ft³"}
